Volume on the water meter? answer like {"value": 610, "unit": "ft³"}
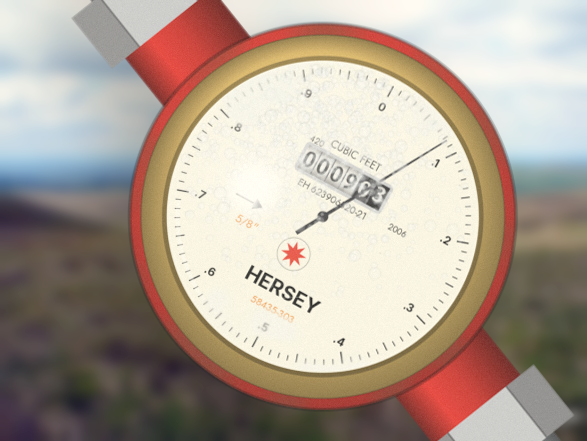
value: {"value": 903.08, "unit": "ft³"}
